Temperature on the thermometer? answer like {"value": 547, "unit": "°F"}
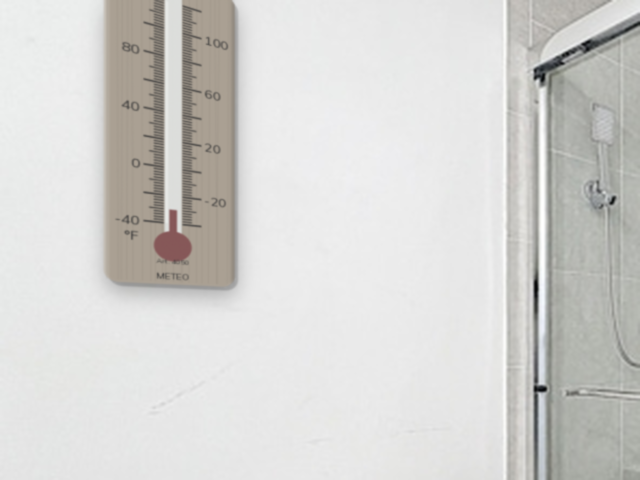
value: {"value": -30, "unit": "°F"}
